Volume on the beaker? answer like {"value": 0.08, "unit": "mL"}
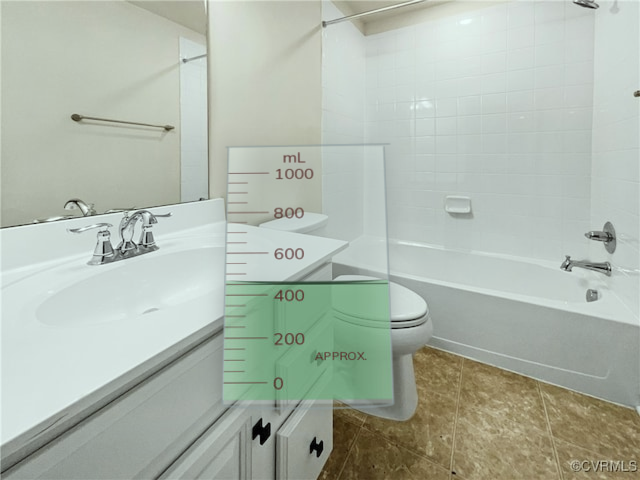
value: {"value": 450, "unit": "mL"}
